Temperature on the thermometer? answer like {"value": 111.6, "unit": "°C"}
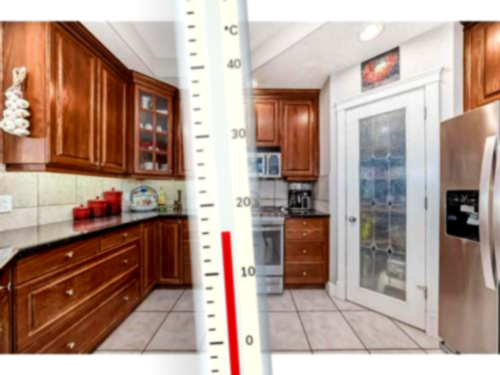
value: {"value": 16, "unit": "°C"}
